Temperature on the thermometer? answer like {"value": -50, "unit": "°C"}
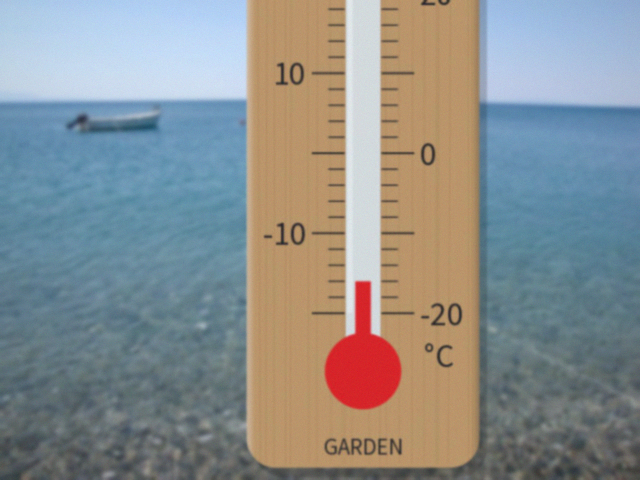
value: {"value": -16, "unit": "°C"}
